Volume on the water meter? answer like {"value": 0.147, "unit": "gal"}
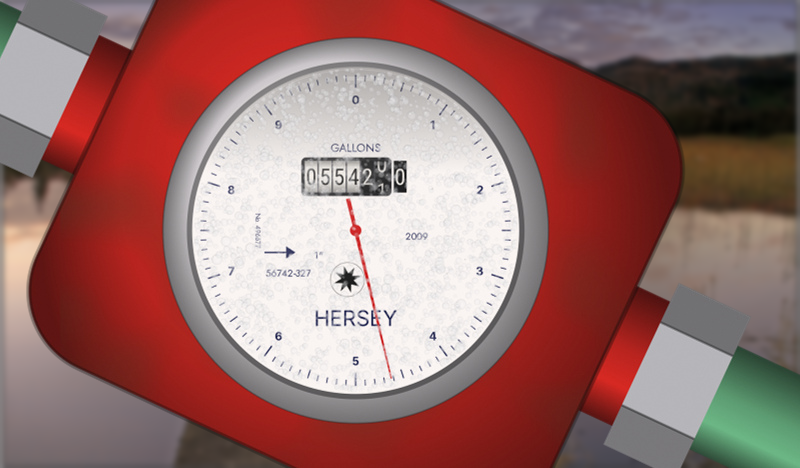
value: {"value": 554204.6, "unit": "gal"}
